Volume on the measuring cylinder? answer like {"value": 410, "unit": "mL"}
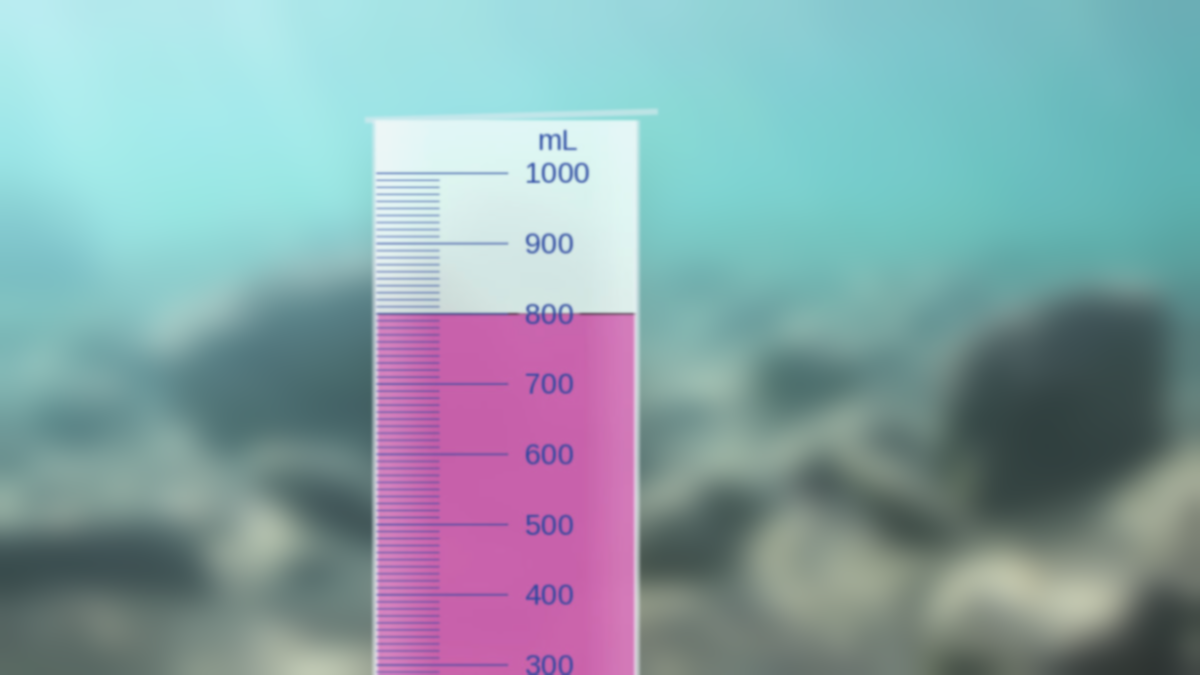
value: {"value": 800, "unit": "mL"}
